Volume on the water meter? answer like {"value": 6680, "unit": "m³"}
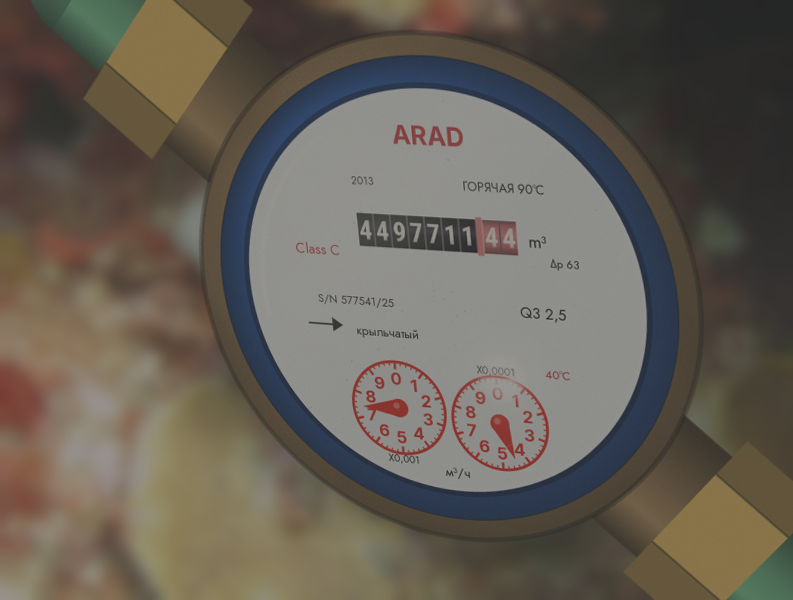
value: {"value": 4497711.4474, "unit": "m³"}
